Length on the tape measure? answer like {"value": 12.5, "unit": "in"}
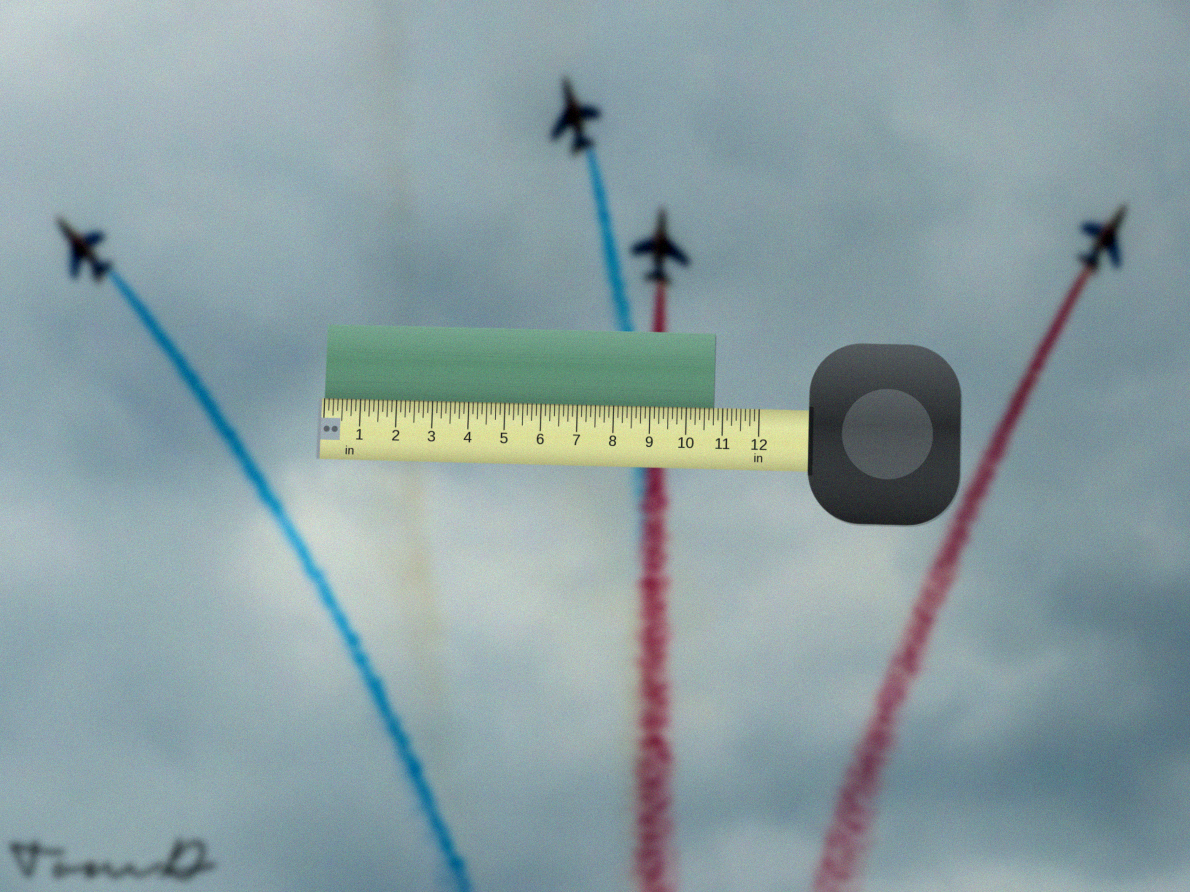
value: {"value": 10.75, "unit": "in"}
